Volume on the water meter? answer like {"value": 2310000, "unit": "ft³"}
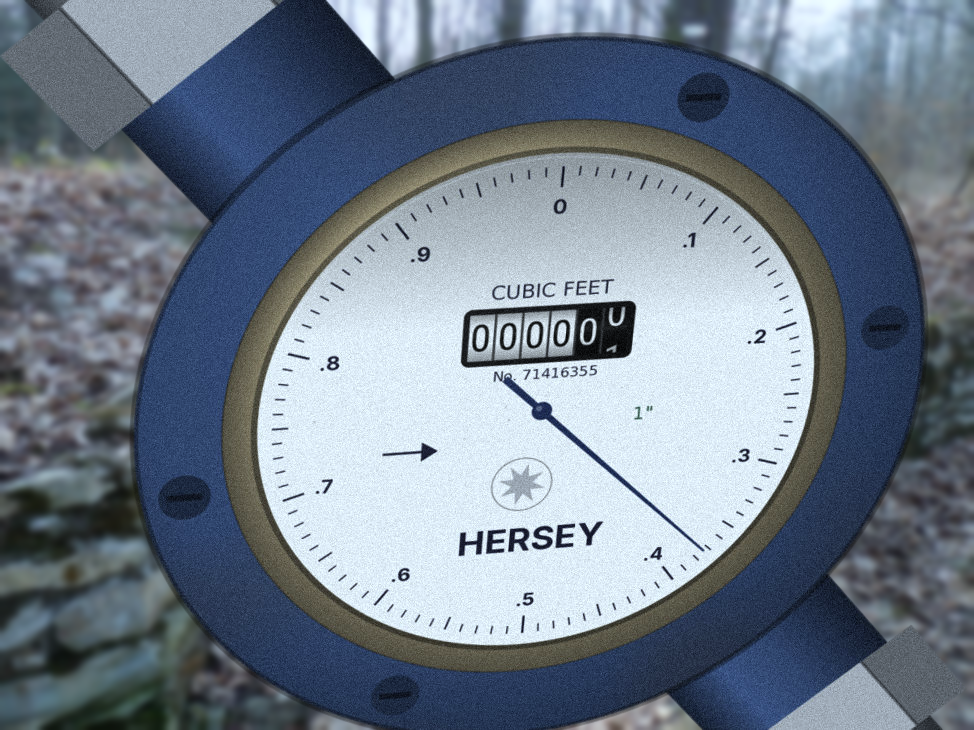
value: {"value": 0.37, "unit": "ft³"}
